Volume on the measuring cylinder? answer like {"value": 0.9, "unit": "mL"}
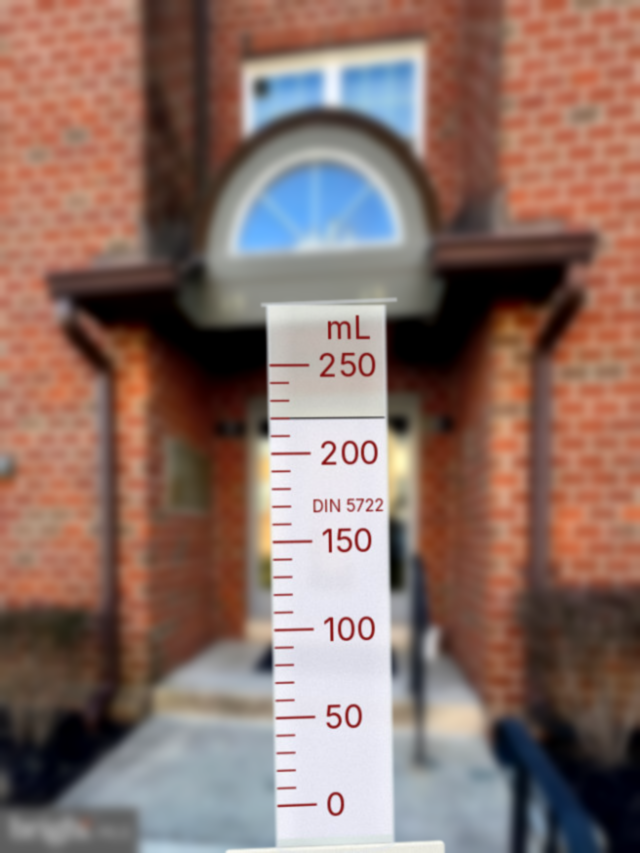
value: {"value": 220, "unit": "mL"}
